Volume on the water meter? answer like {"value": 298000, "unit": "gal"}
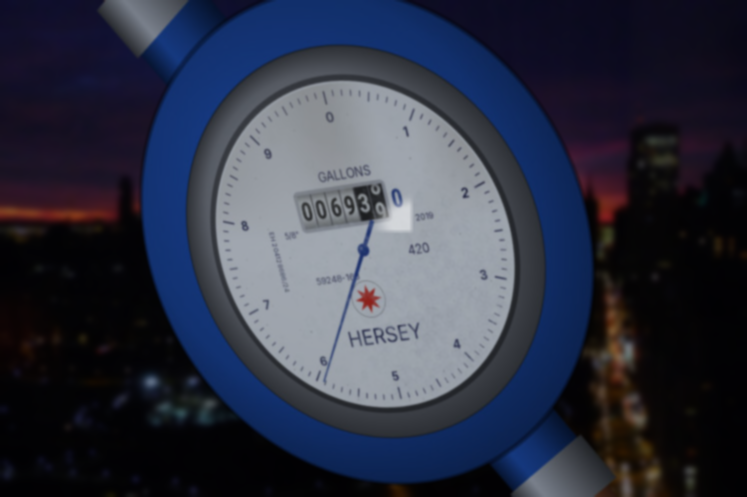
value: {"value": 69385.9, "unit": "gal"}
